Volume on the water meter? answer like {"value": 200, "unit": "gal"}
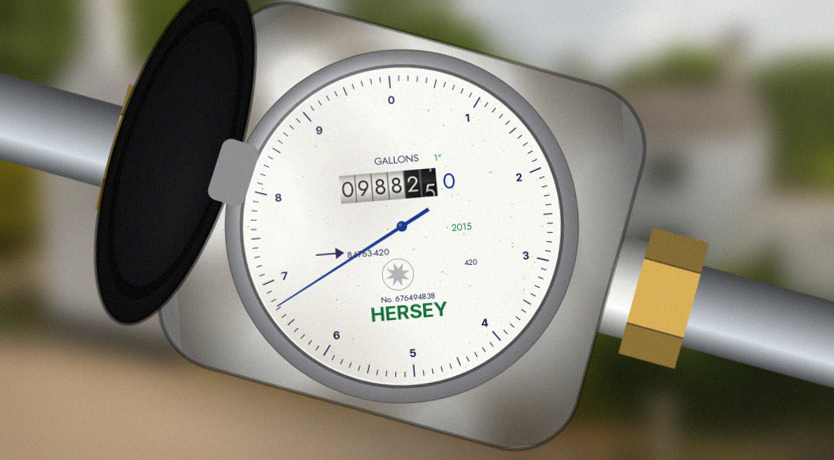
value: {"value": 988246.7, "unit": "gal"}
